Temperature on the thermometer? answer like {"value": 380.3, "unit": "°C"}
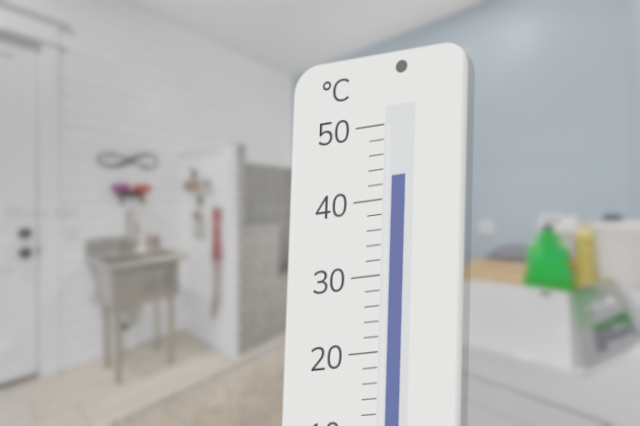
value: {"value": 43, "unit": "°C"}
